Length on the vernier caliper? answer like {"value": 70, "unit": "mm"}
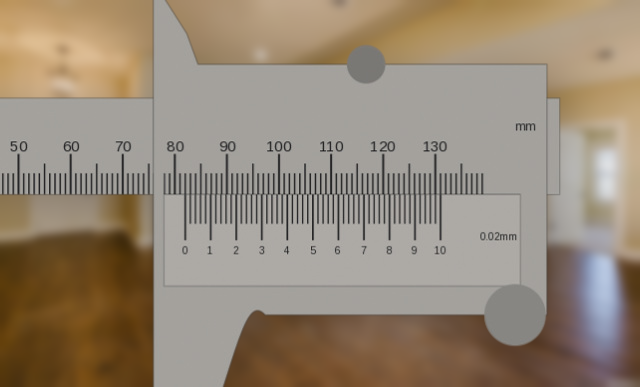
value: {"value": 82.0, "unit": "mm"}
